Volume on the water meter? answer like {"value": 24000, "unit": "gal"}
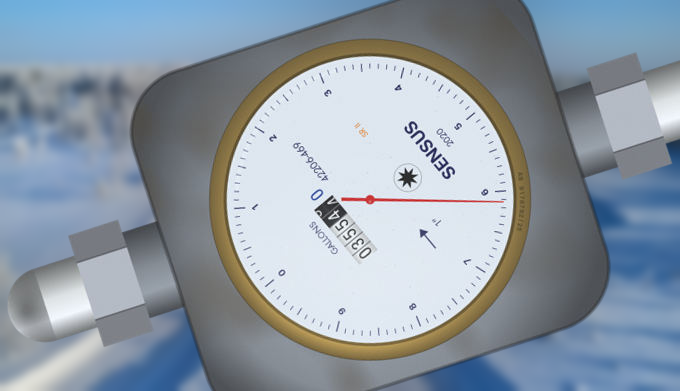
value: {"value": 355436.1, "unit": "gal"}
